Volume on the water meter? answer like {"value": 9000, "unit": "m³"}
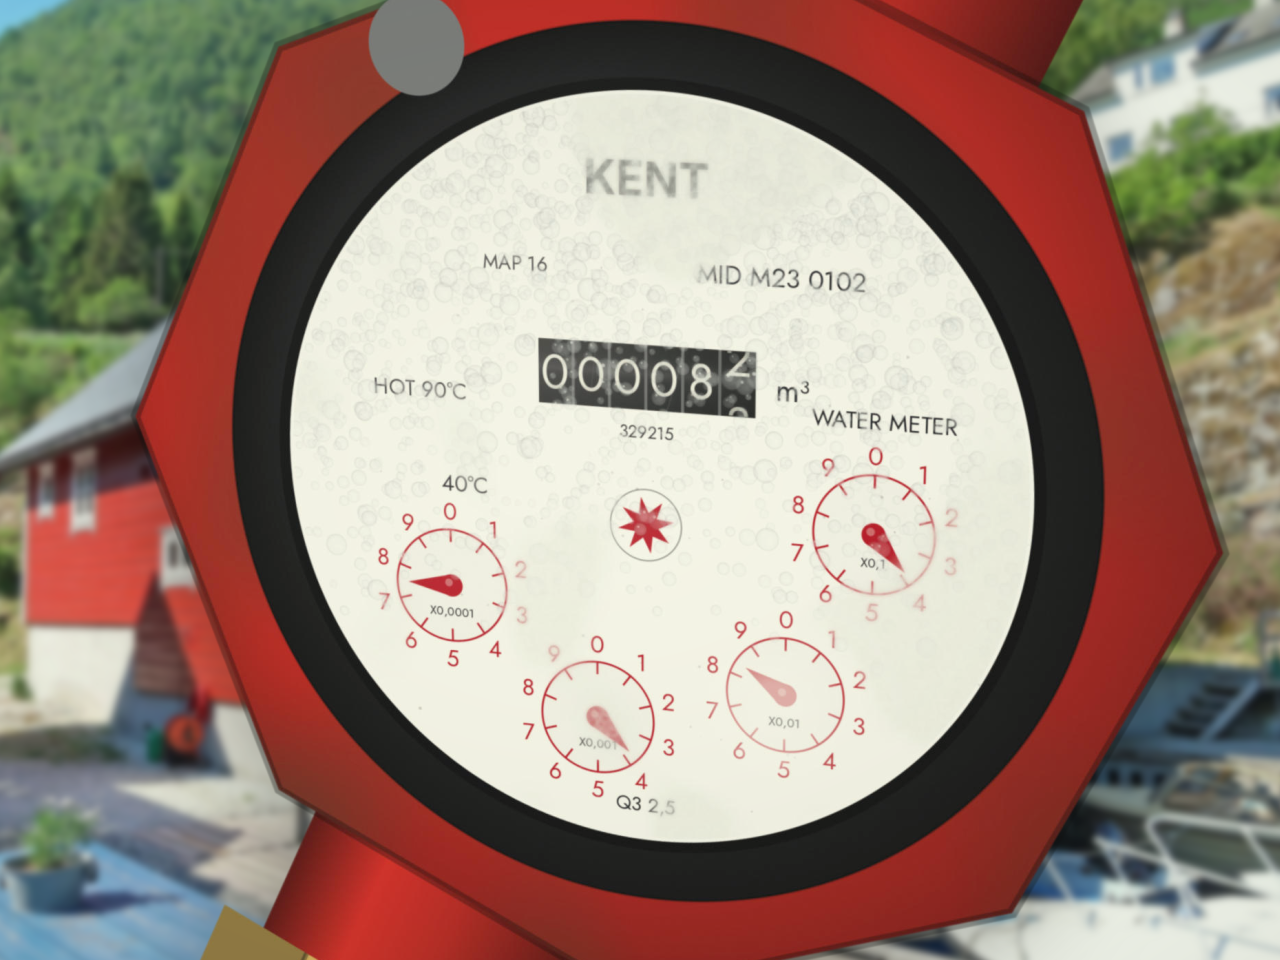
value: {"value": 82.3837, "unit": "m³"}
